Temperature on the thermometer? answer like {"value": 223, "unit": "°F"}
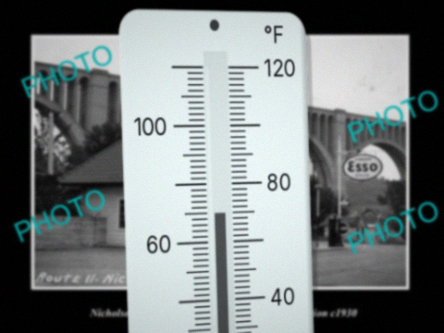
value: {"value": 70, "unit": "°F"}
